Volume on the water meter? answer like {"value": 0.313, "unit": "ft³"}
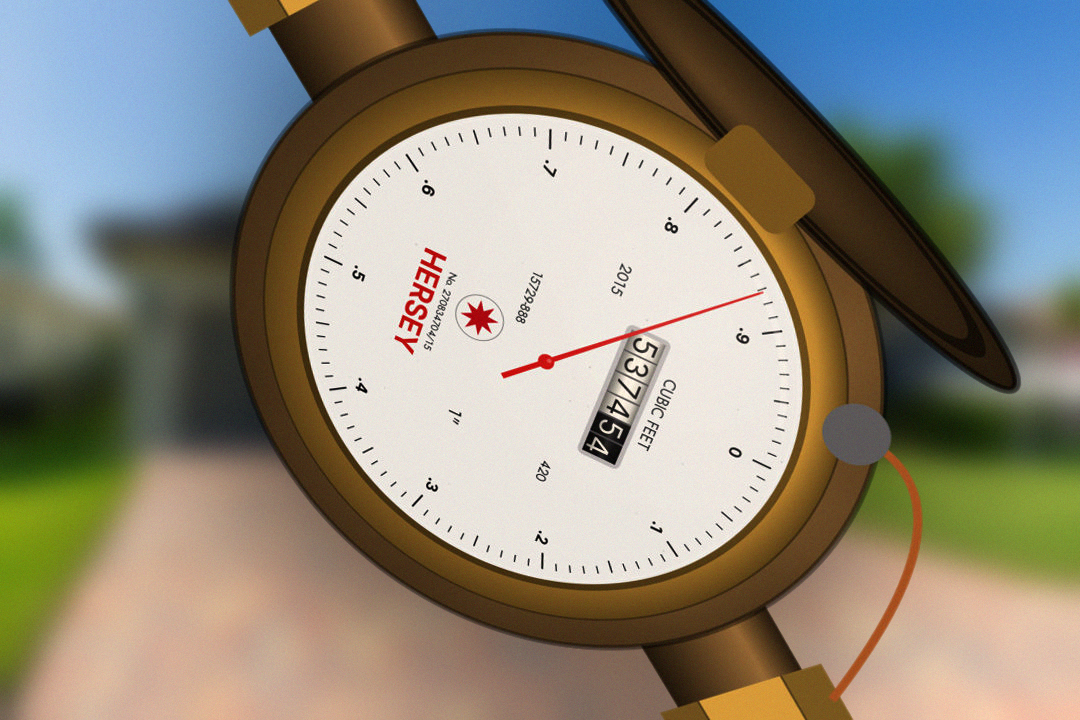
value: {"value": 537453.87, "unit": "ft³"}
